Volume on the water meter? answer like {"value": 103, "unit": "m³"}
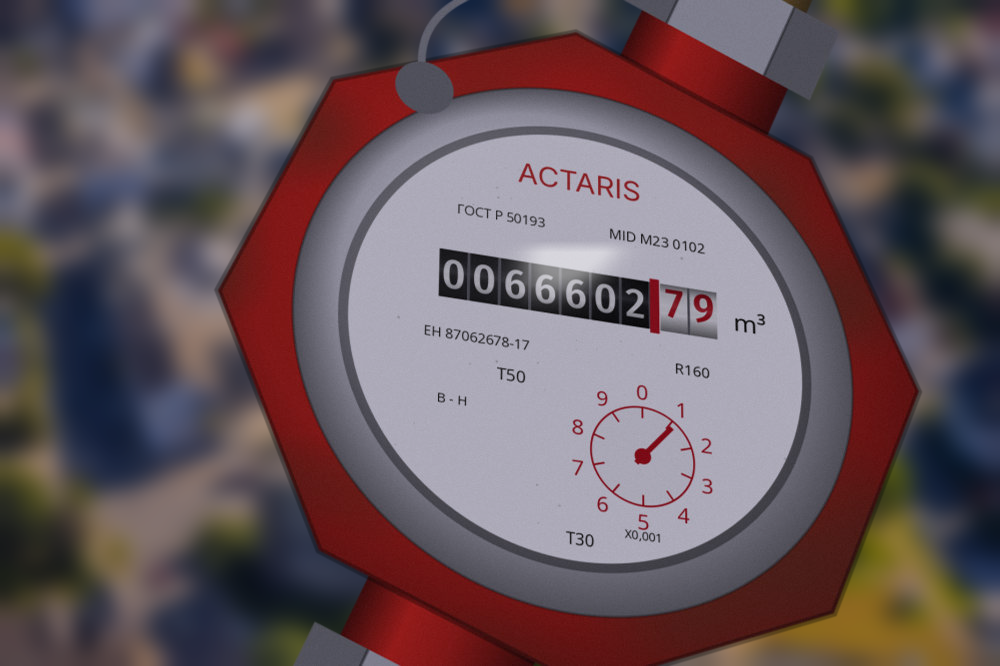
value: {"value": 66602.791, "unit": "m³"}
